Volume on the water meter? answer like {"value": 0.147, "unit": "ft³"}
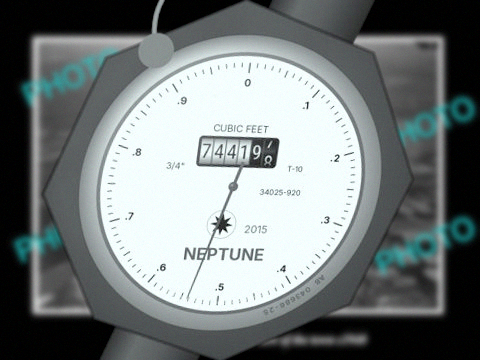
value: {"value": 744197.54, "unit": "ft³"}
